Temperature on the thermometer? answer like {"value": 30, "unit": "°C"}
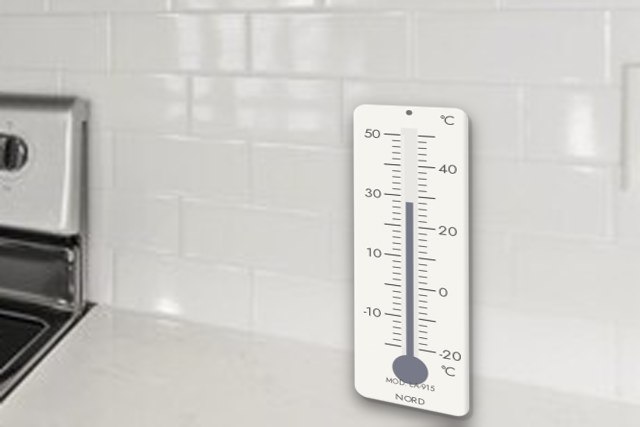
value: {"value": 28, "unit": "°C"}
